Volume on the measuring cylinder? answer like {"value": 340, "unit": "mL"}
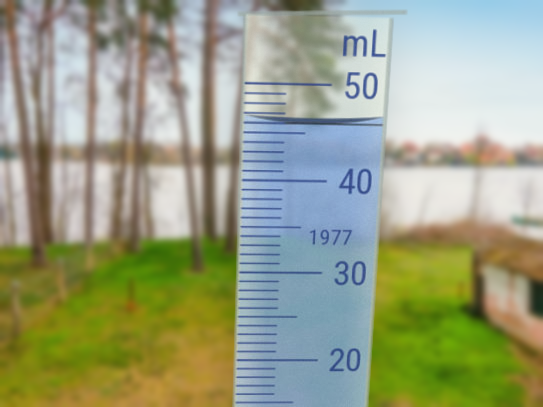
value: {"value": 46, "unit": "mL"}
